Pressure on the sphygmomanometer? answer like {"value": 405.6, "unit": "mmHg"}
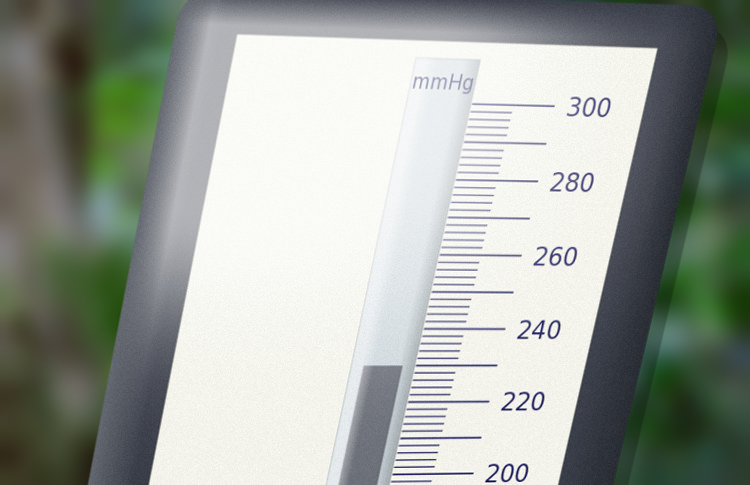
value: {"value": 230, "unit": "mmHg"}
